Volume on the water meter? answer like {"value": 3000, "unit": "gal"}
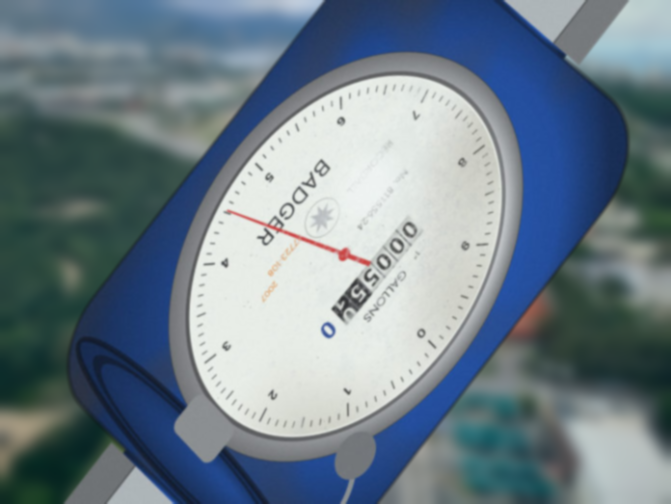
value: {"value": 5504.5, "unit": "gal"}
